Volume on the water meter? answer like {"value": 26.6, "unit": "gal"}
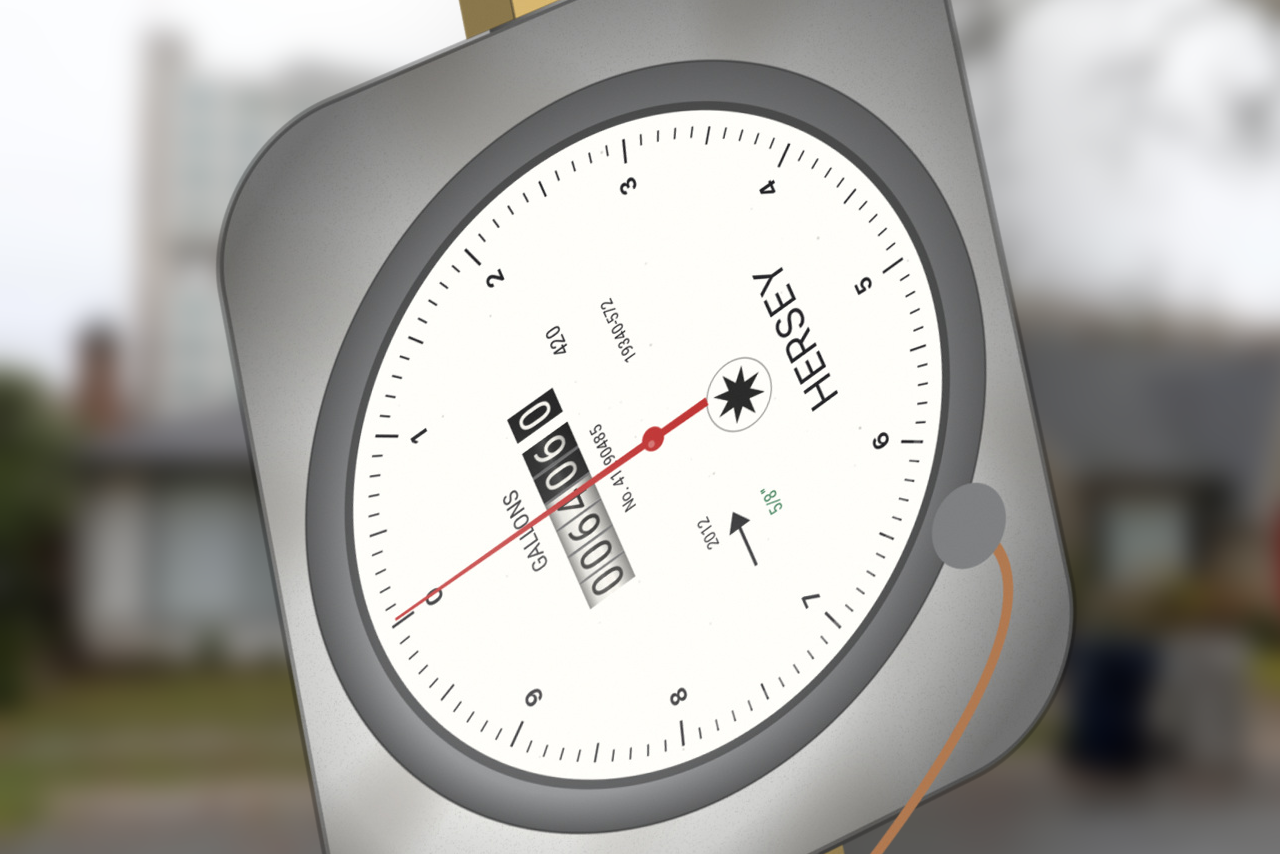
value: {"value": 64060.0, "unit": "gal"}
